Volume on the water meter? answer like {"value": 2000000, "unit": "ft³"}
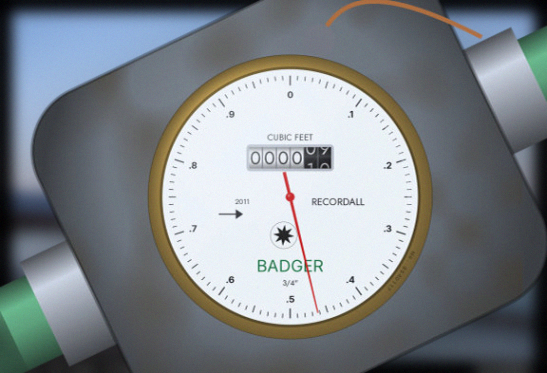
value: {"value": 9.46, "unit": "ft³"}
